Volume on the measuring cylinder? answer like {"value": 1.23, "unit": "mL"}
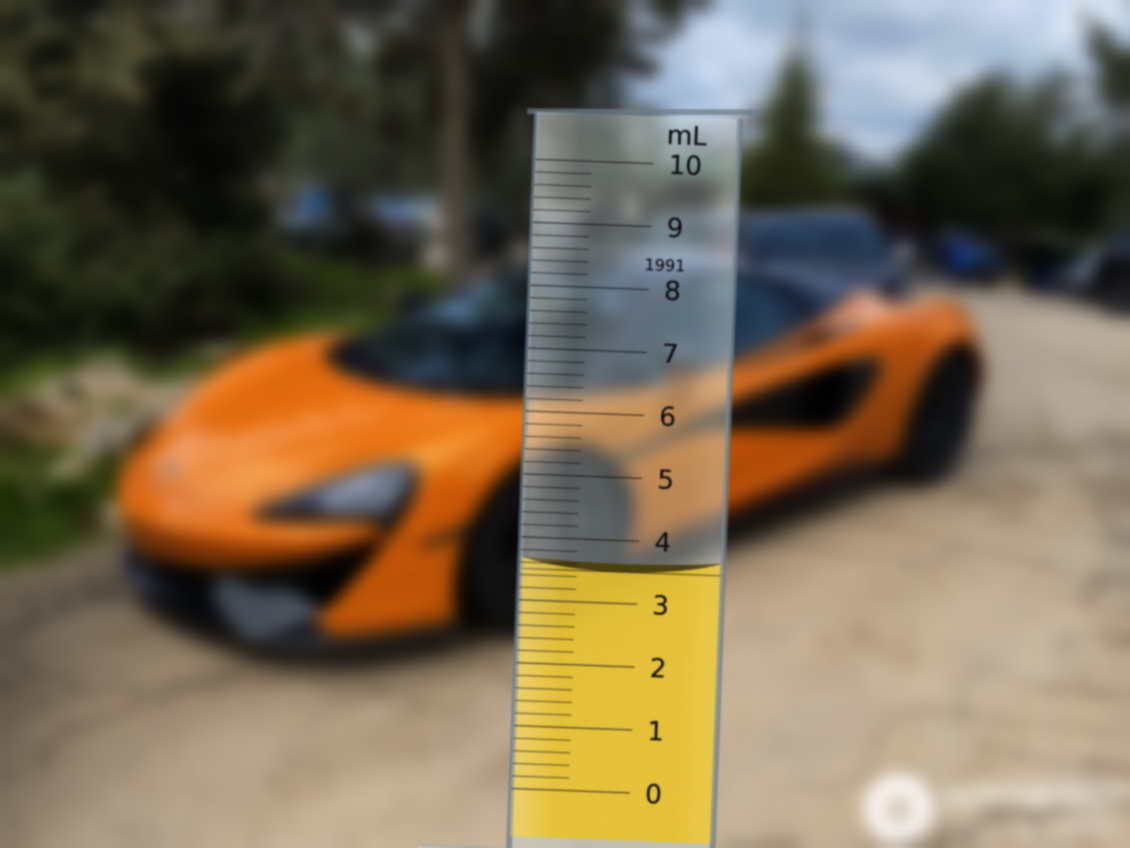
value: {"value": 3.5, "unit": "mL"}
